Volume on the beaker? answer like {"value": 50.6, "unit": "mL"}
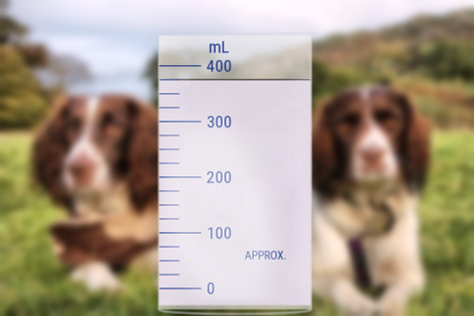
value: {"value": 375, "unit": "mL"}
